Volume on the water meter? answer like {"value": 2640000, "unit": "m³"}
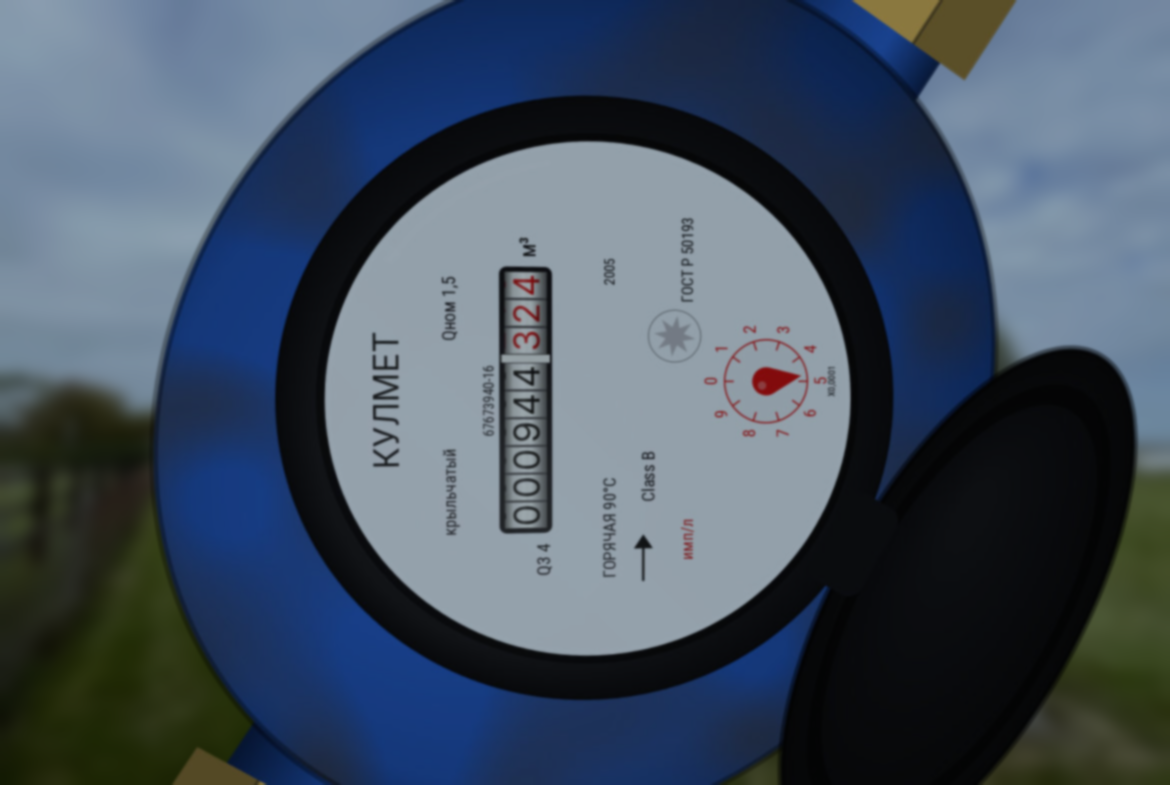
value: {"value": 944.3244, "unit": "m³"}
